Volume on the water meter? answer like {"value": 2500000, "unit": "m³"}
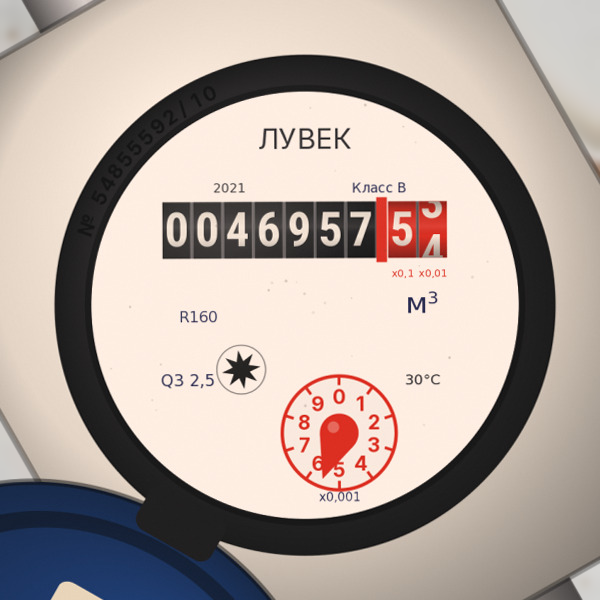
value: {"value": 46957.535, "unit": "m³"}
